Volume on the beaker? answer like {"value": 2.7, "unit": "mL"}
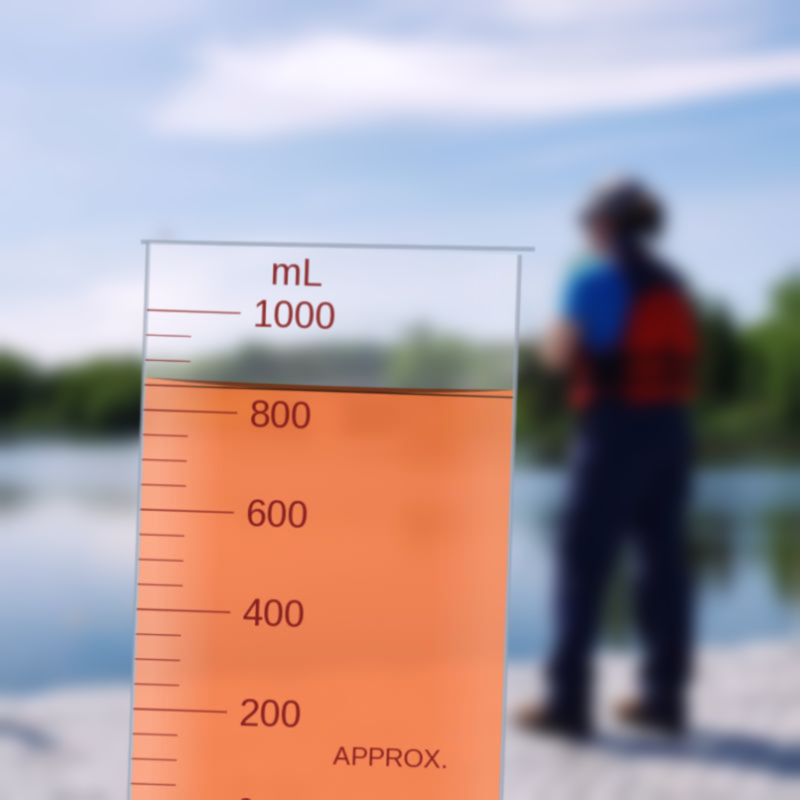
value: {"value": 850, "unit": "mL"}
